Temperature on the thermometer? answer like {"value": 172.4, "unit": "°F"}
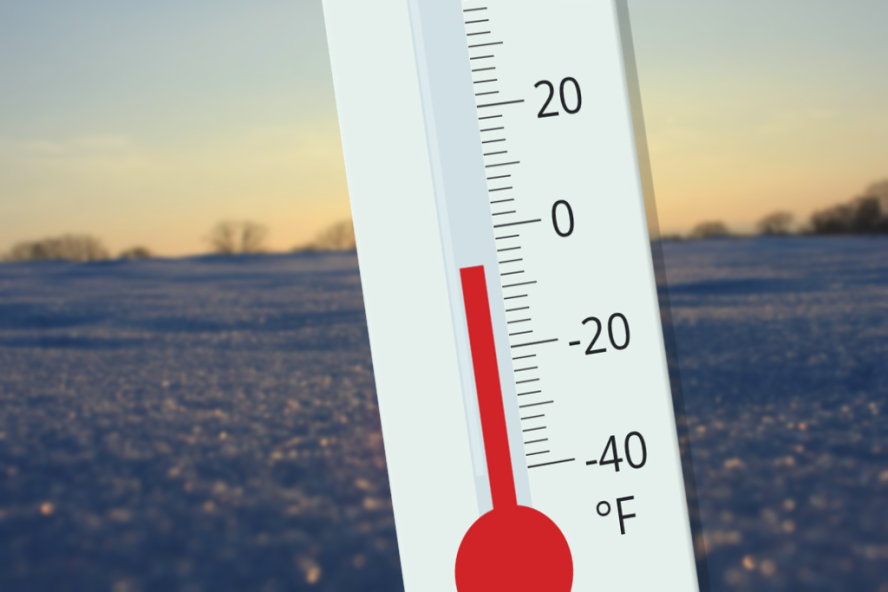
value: {"value": -6, "unit": "°F"}
